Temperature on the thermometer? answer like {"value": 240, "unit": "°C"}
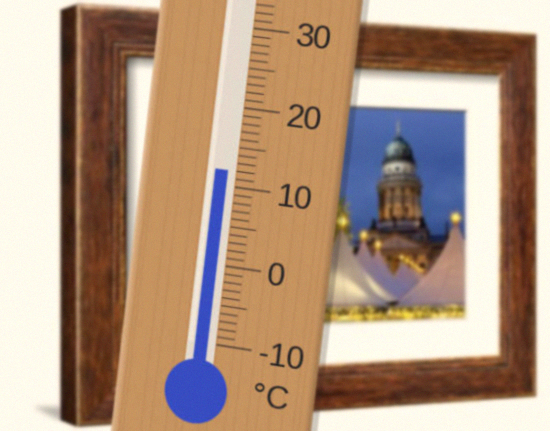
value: {"value": 12, "unit": "°C"}
